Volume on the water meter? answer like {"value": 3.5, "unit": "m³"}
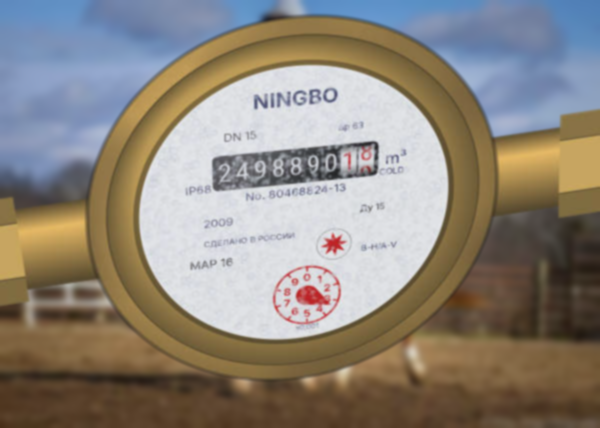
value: {"value": 2498890.183, "unit": "m³"}
